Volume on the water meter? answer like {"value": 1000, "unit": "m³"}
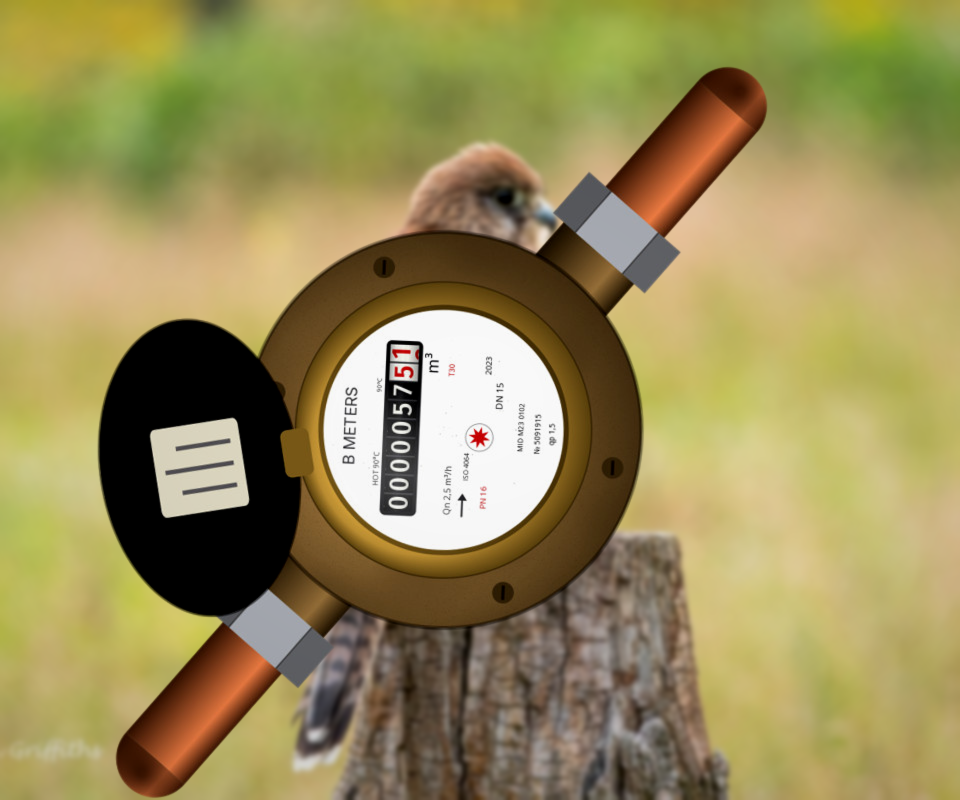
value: {"value": 57.51, "unit": "m³"}
